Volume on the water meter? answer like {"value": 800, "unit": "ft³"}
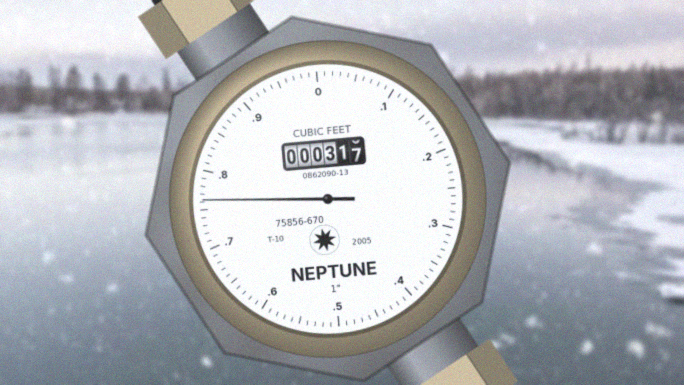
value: {"value": 316.76, "unit": "ft³"}
